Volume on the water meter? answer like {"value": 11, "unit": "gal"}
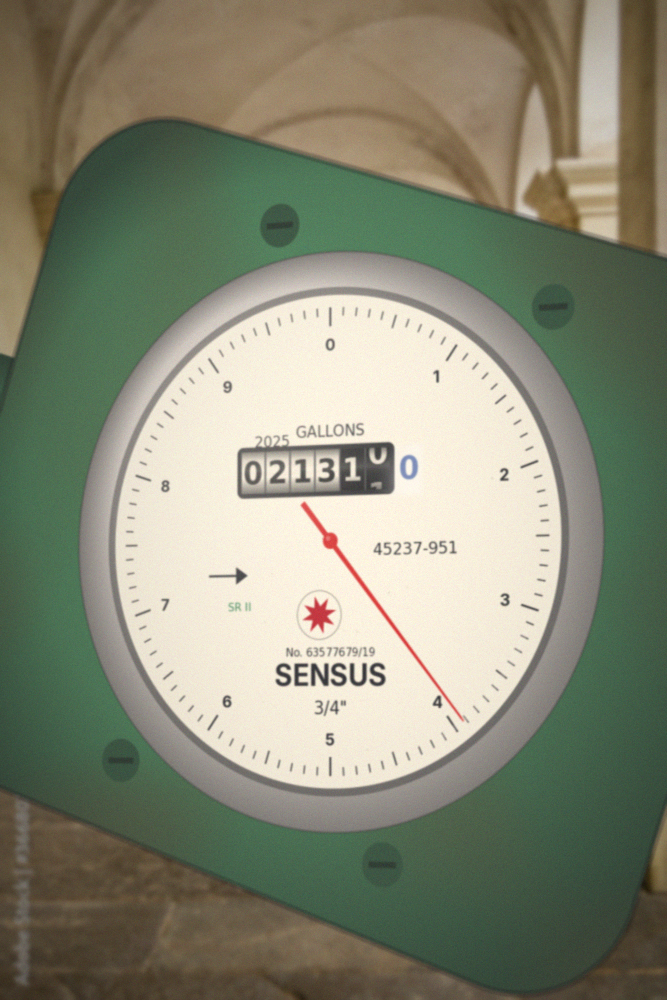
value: {"value": 213103.9, "unit": "gal"}
